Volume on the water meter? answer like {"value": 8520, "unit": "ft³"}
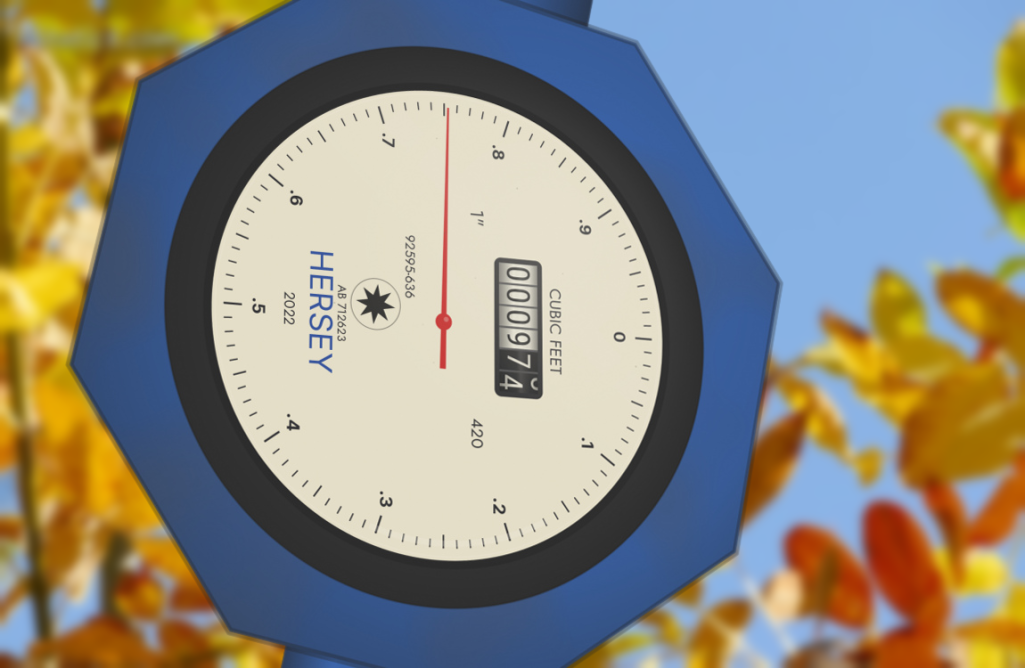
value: {"value": 973.75, "unit": "ft³"}
